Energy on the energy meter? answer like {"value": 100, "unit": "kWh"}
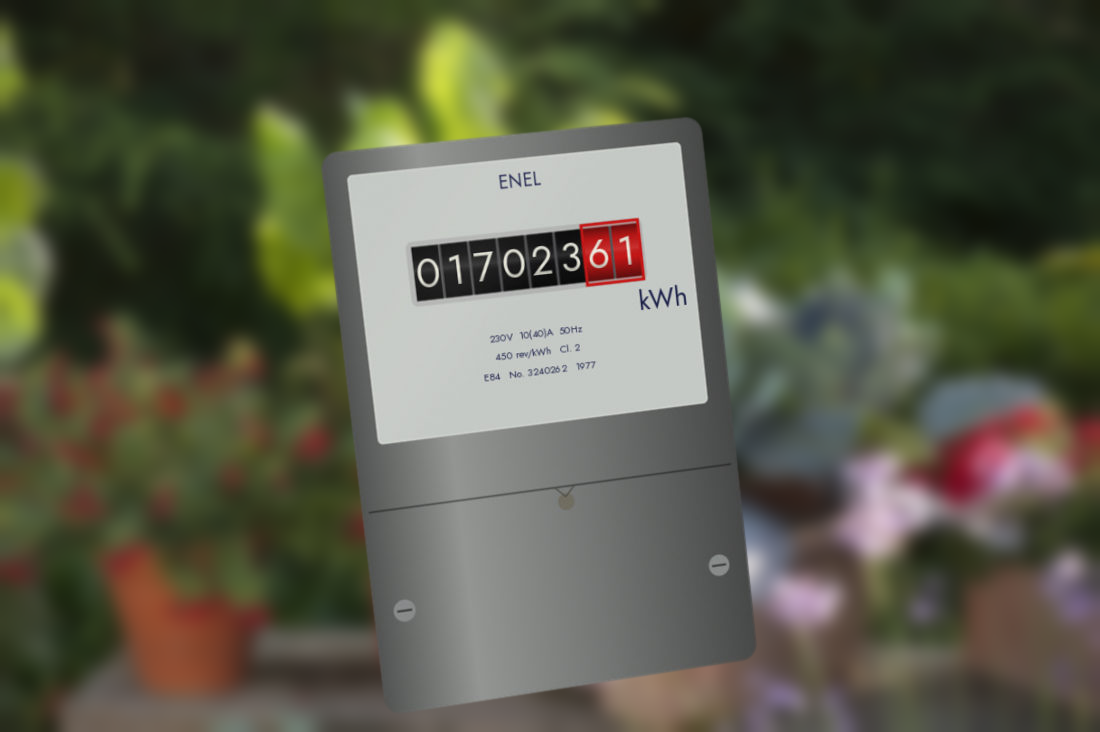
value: {"value": 17023.61, "unit": "kWh"}
